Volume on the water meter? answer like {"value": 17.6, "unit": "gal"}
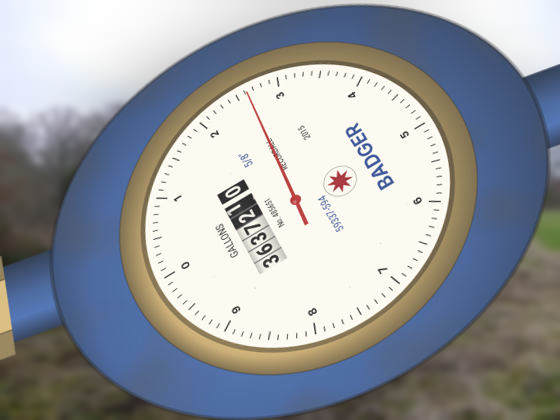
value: {"value": 3637212.6, "unit": "gal"}
